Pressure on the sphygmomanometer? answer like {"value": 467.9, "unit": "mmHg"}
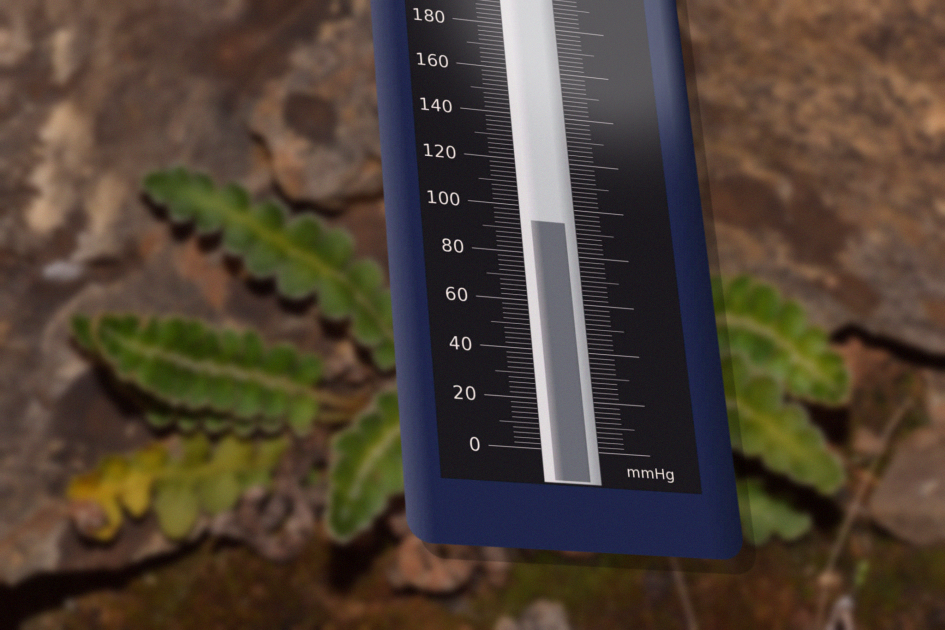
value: {"value": 94, "unit": "mmHg"}
